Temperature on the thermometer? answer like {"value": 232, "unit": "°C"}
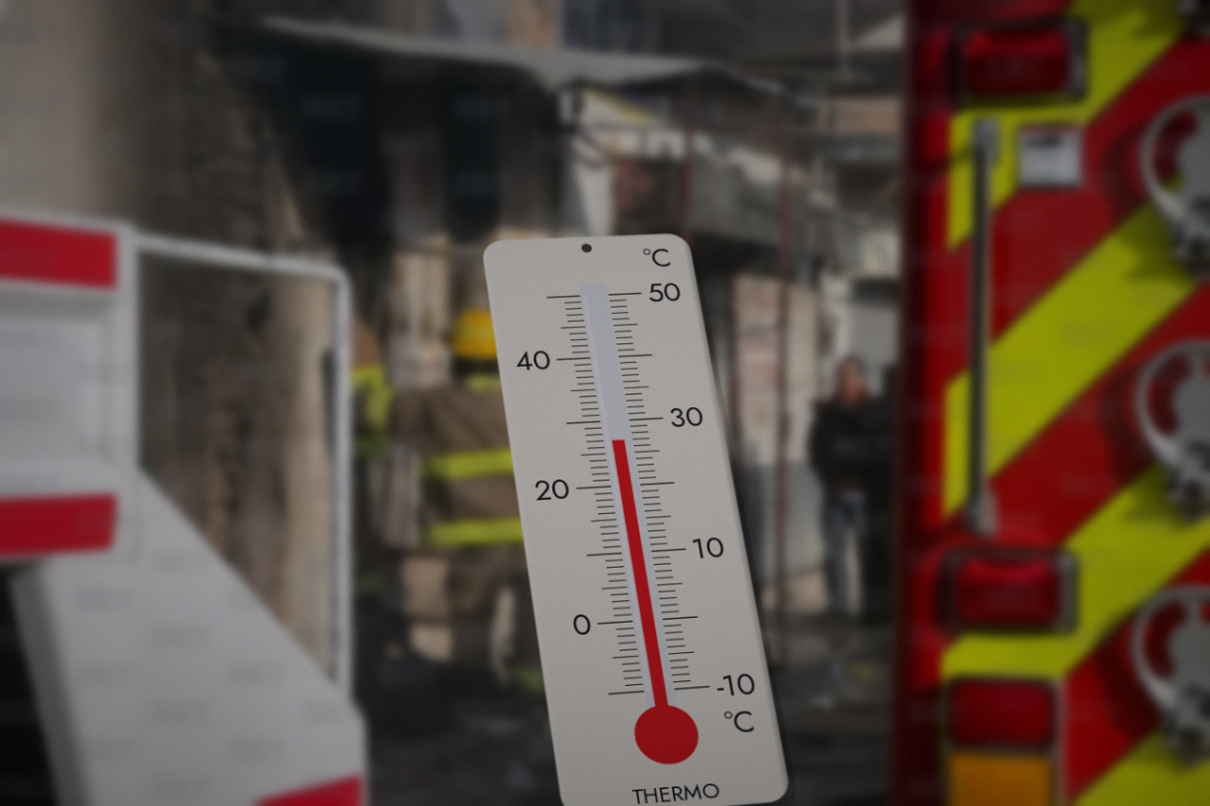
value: {"value": 27, "unit": "°C"}
